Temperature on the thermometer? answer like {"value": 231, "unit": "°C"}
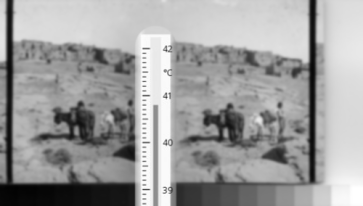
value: {"value": 40.8, "unit": "°C"}
